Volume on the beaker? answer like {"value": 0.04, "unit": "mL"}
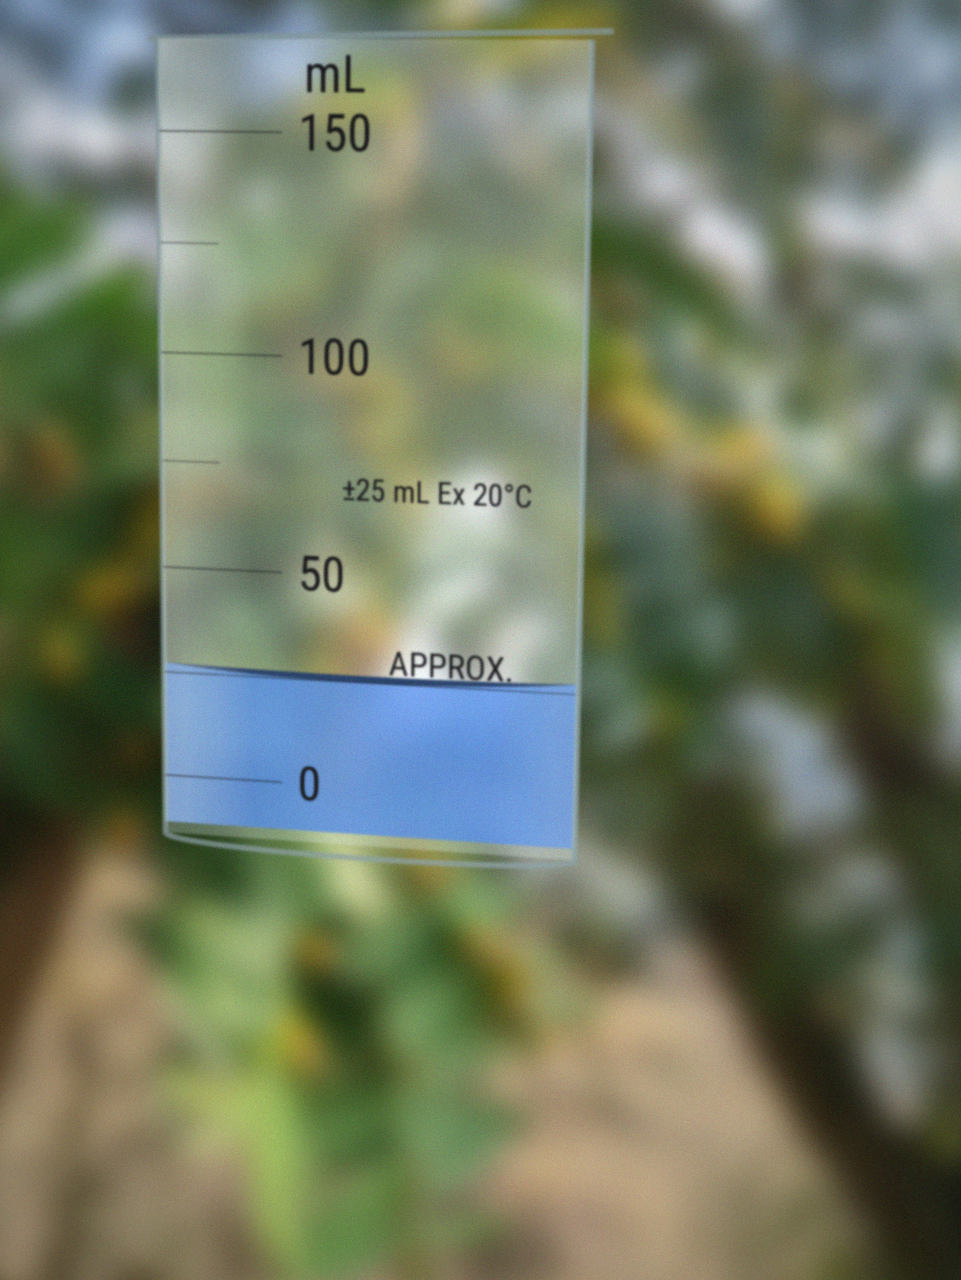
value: {"value": 25, "unit": "mL"}
